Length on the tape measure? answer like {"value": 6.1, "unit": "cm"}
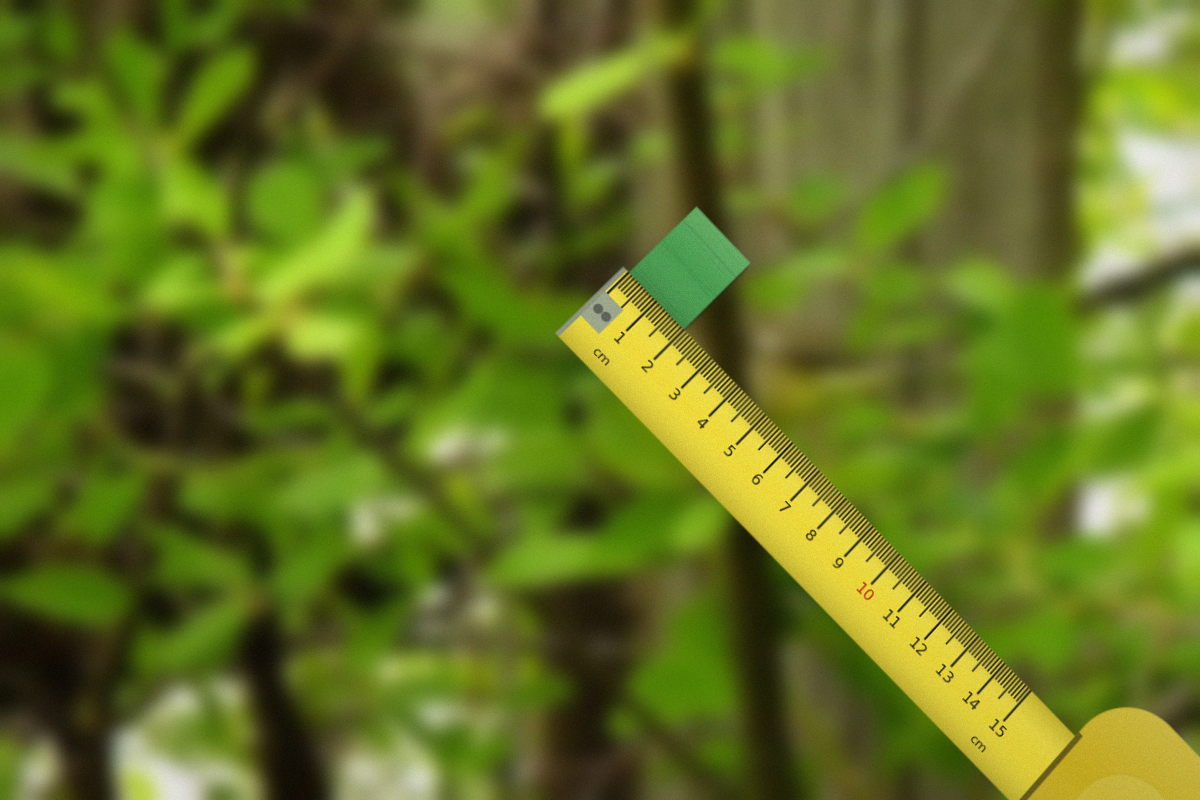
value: {"value": 2, "unit": "cm"}
